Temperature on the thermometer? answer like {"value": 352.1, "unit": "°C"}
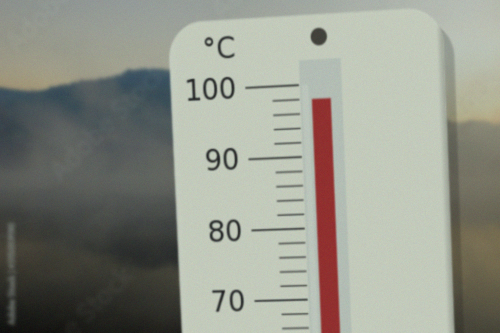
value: {"value": 98, "unit": "°C"}
